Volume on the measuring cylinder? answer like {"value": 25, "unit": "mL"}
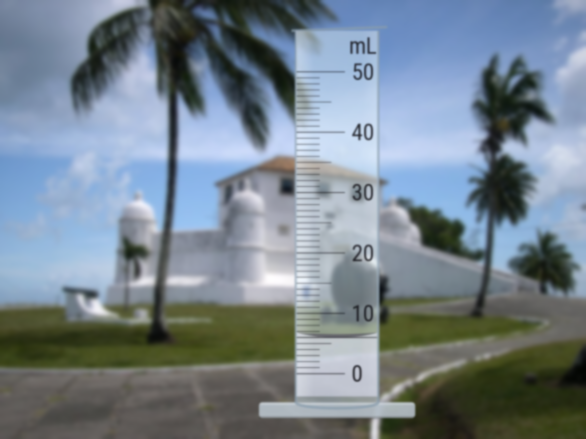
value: {"value": 6, "unit": "mL"}
